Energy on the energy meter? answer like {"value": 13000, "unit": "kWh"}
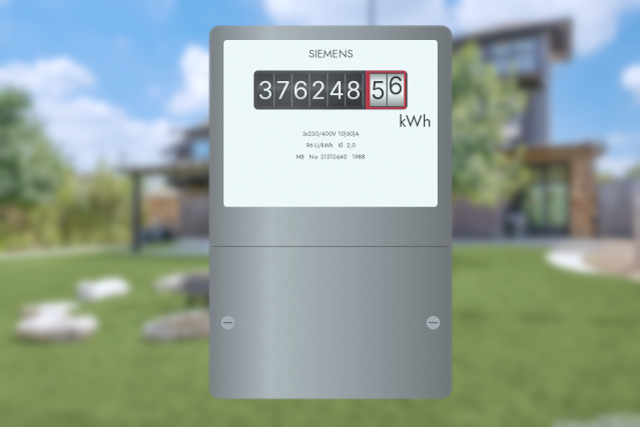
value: {"value": 376248.56, "unit": "kWh"}
